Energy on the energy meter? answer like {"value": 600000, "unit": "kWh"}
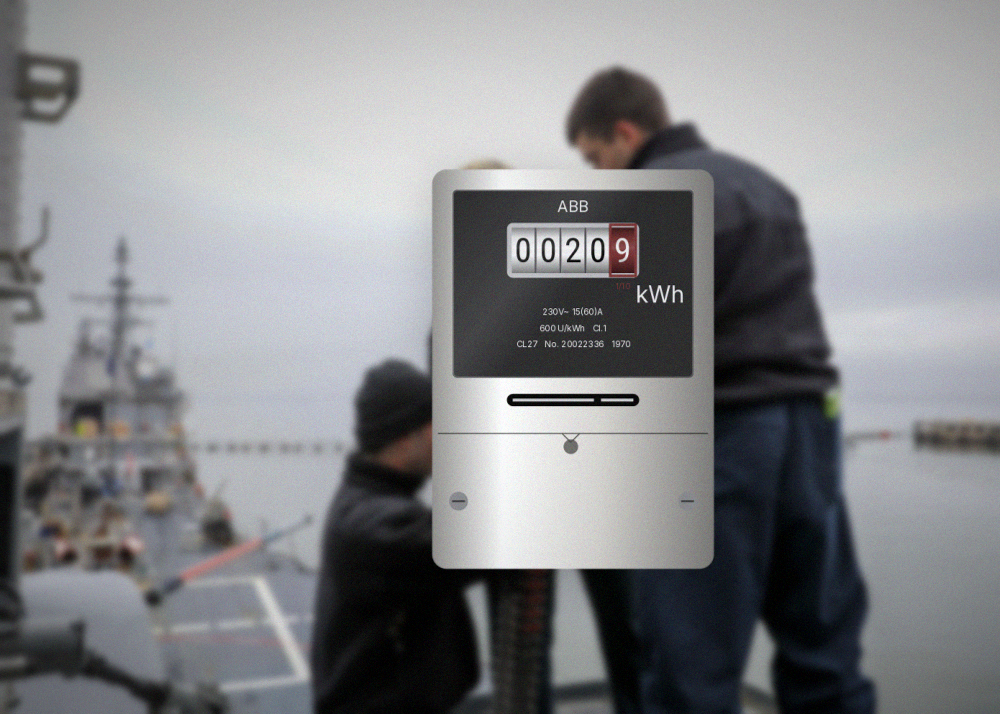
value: {"value": 20.9, "unit": "kWh"}
